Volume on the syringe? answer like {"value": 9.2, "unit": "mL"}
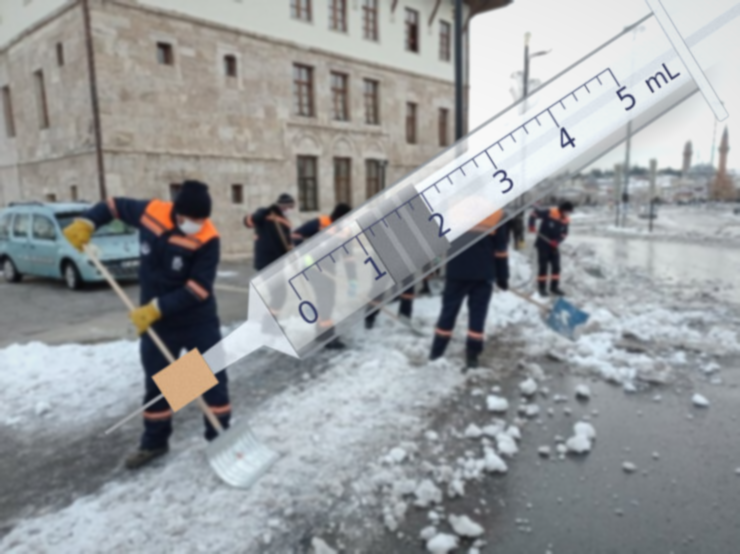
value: {"value": 1.1, "unit": "mL"}
